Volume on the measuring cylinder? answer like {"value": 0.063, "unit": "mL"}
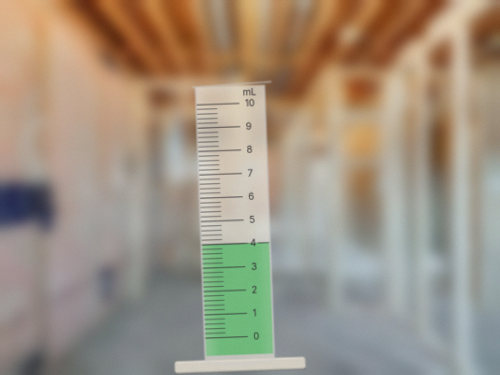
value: {"value": 4, "unit": "mL"}
